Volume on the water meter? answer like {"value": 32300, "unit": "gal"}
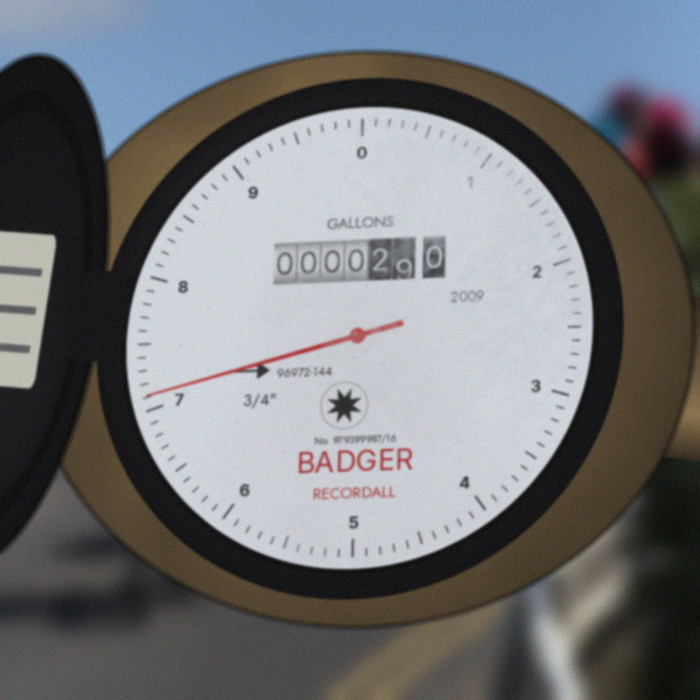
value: {"value": 287.1, "unit": "gal"}
